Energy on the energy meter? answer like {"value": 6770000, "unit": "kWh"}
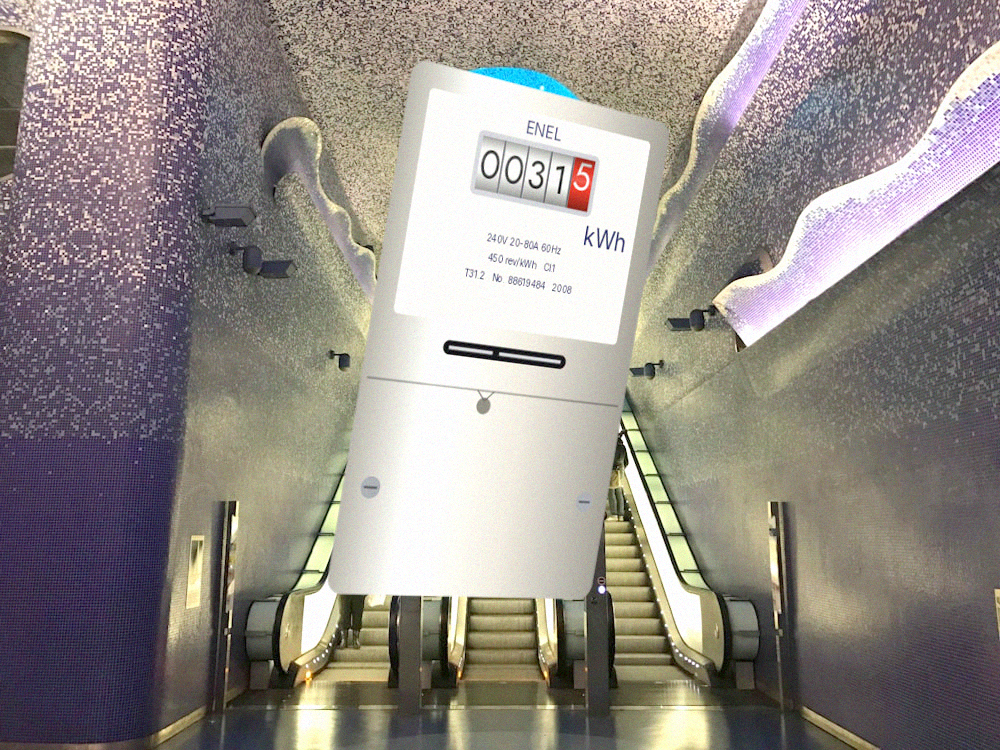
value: {"value": 31.5, "unit": "kWh"}
